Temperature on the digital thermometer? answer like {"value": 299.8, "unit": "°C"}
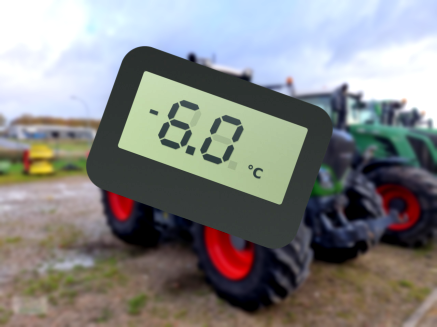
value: {"value": -6.0, "unit": "°C"}
